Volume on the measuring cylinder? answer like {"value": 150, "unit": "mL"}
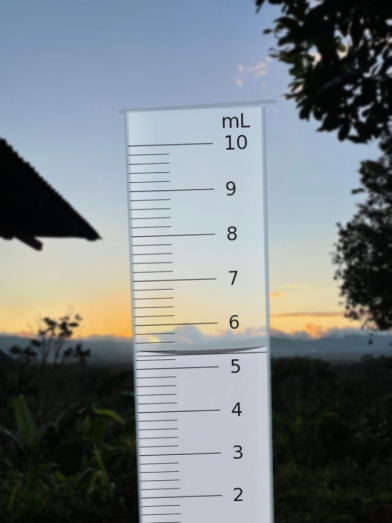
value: {"value": 5.3, "unit": "mL"}
